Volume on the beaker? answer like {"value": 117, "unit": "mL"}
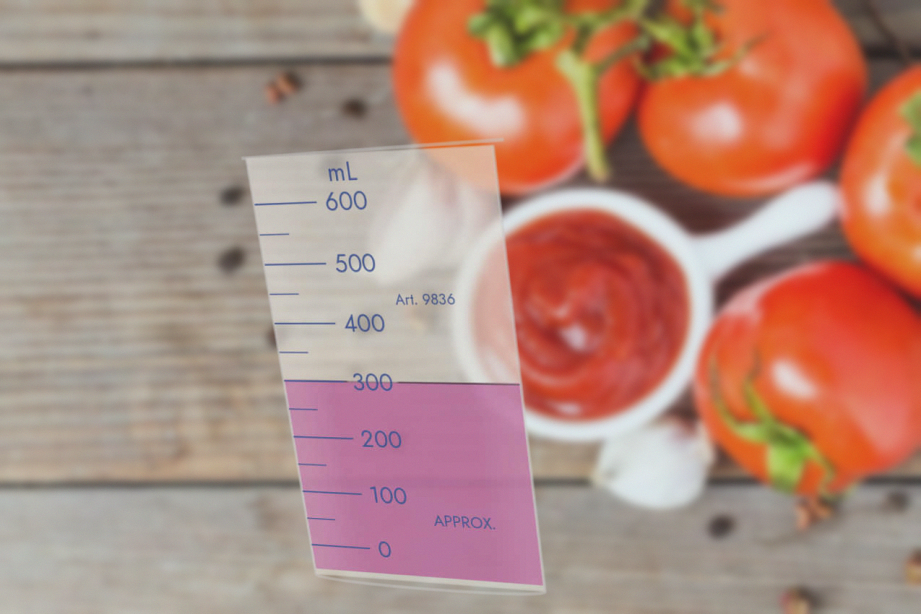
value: {"value": 300, "unit": "mL"}
